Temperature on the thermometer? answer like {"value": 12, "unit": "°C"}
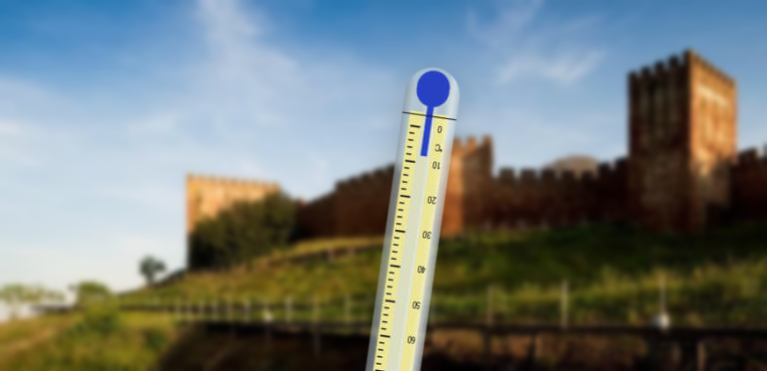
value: {"value": 8, "unit": "°C"}
